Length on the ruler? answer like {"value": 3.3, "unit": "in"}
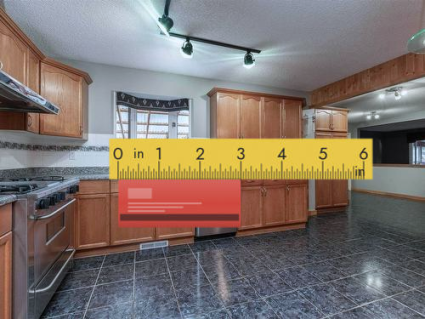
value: {"value": 3, "unit": "in"}
